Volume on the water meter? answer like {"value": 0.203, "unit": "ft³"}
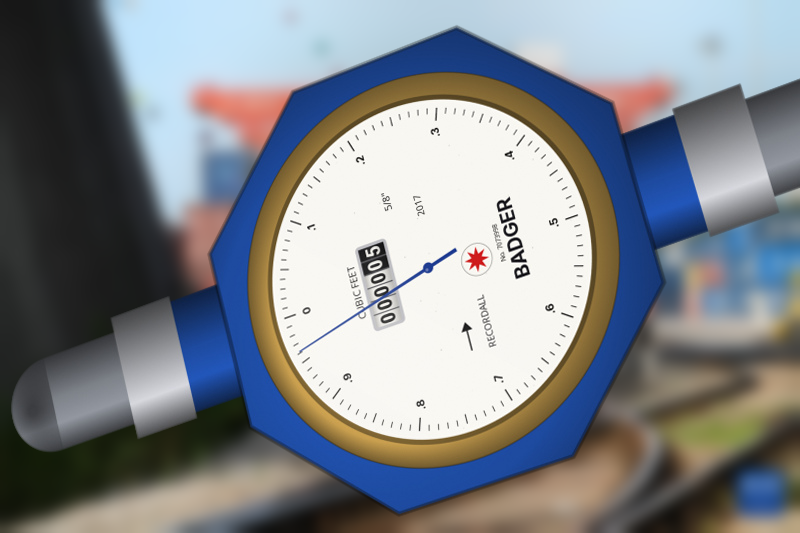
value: {"value": 4.96, "unit": "ft³"}
